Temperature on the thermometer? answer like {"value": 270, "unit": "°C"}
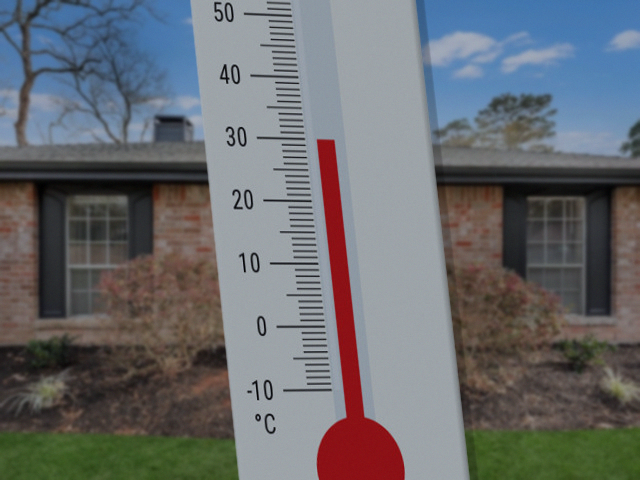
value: {"value": 30, "unit": "°C"}
